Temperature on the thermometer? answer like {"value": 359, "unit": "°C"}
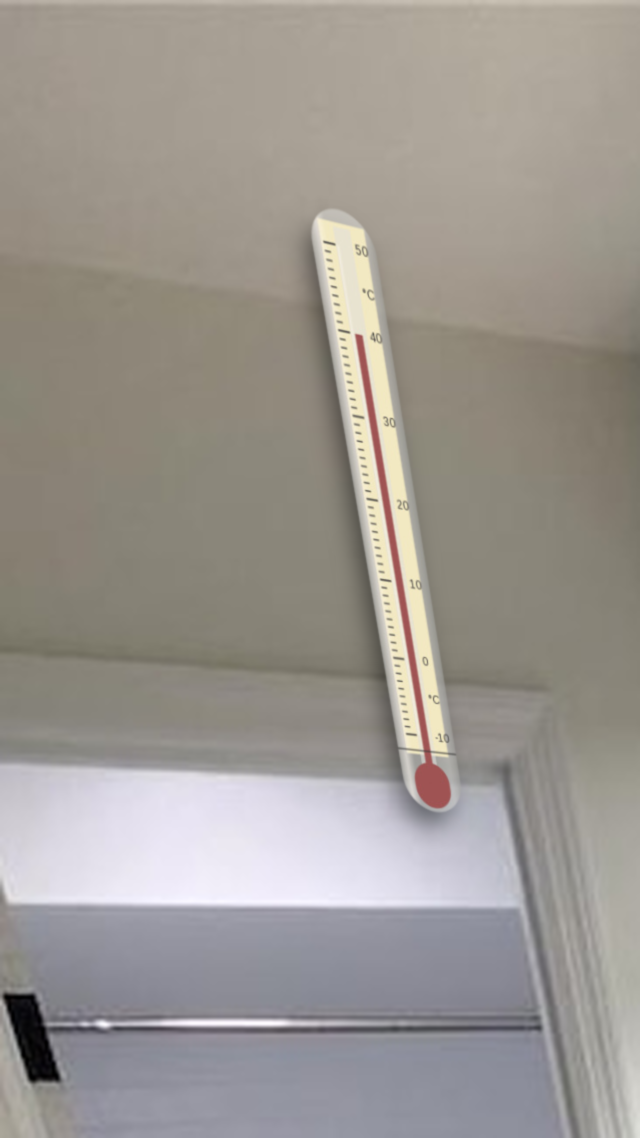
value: {"value": 40, "unit": "°C"}
